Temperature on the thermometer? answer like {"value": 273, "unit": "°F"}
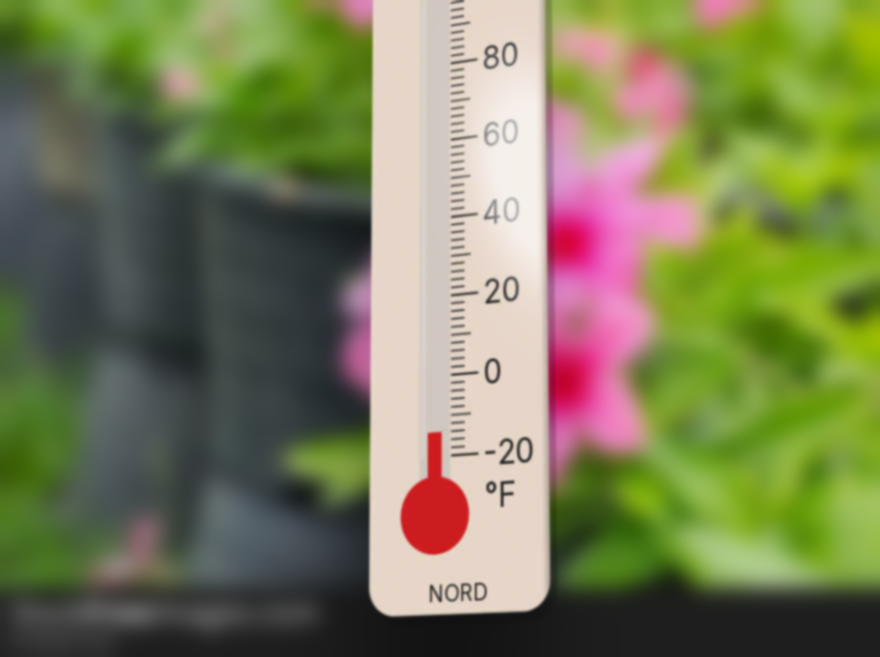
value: {"value": -14, "unit": "°F"}
